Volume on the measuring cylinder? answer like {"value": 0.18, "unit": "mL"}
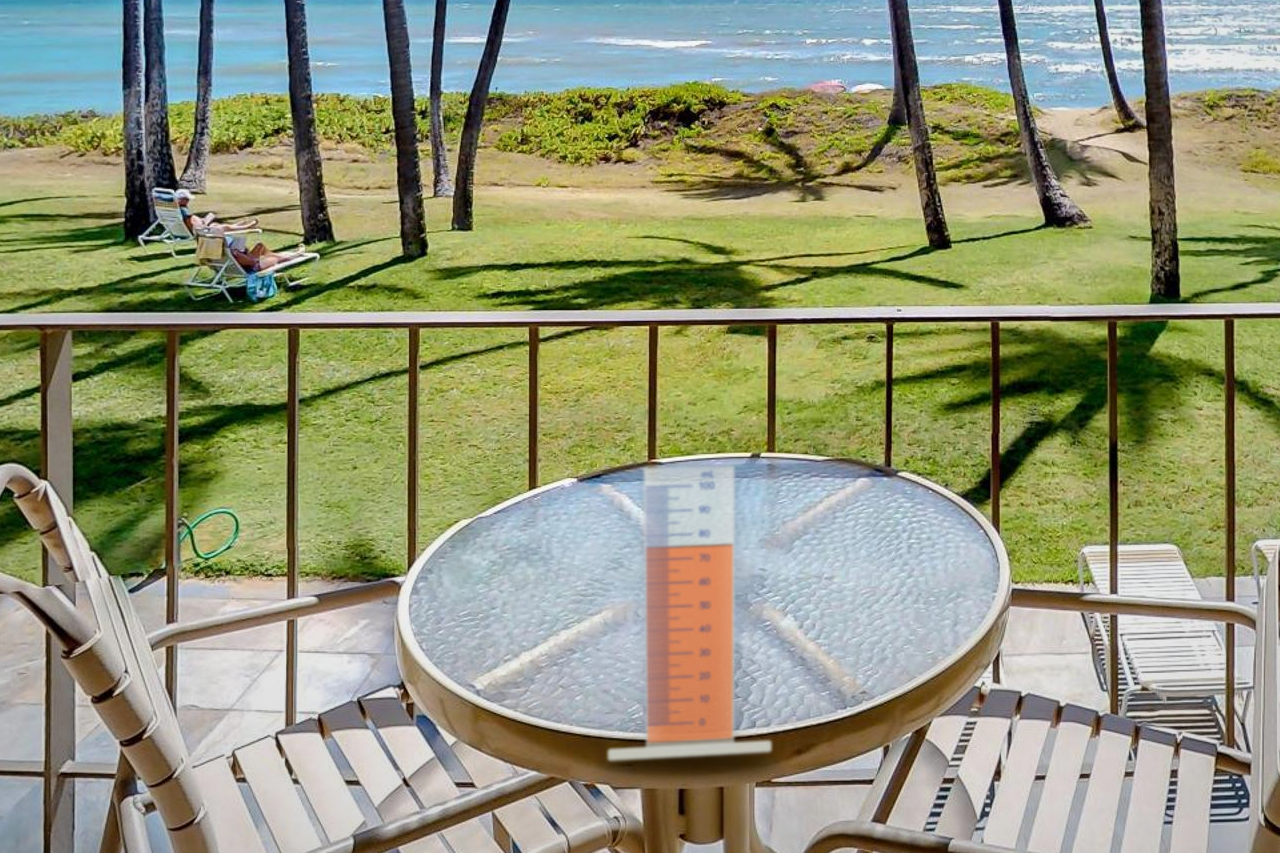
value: {"value": 75, "unit": "mL"}
